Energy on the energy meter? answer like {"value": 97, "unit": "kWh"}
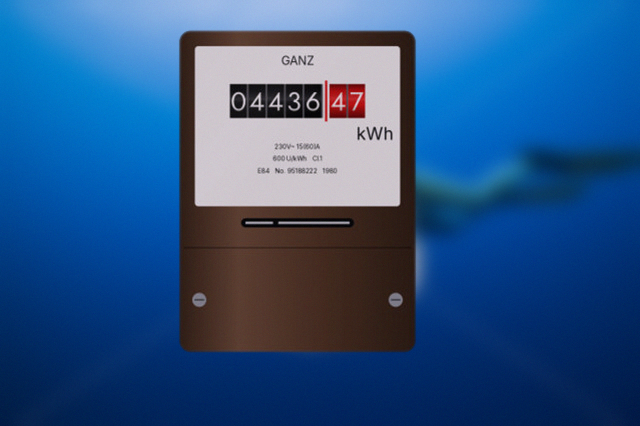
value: {"value": 4436.47, "unit": "kWh"}
